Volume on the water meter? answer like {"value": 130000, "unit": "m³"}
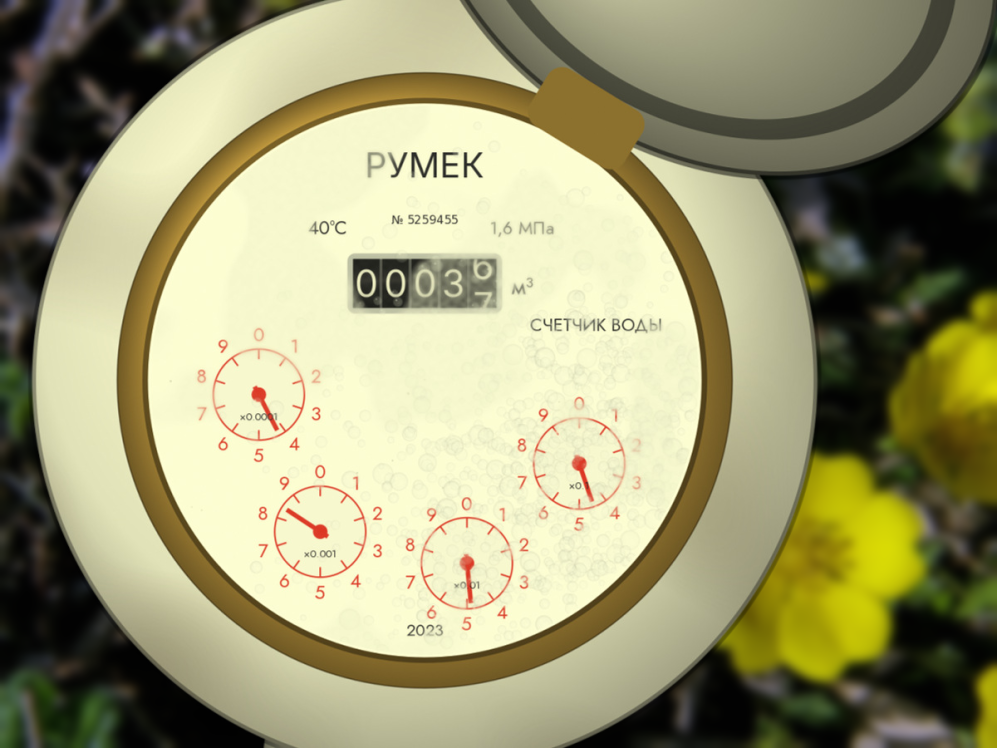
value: {"value": 36.4484, "unit": "m³"}
